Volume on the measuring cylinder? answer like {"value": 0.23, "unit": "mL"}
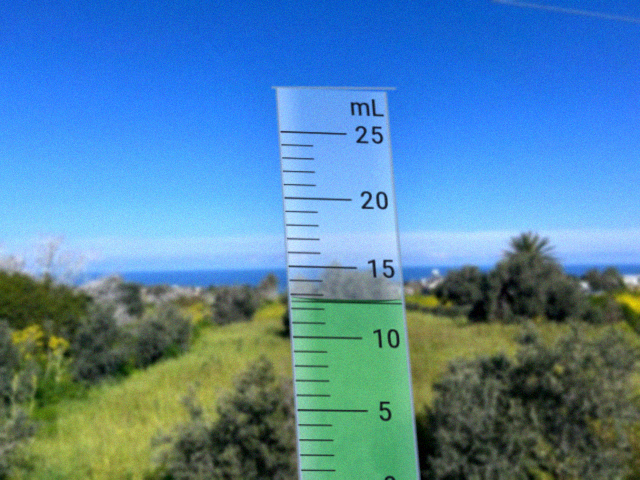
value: {"value": 12.5, "unit": "mL"}
